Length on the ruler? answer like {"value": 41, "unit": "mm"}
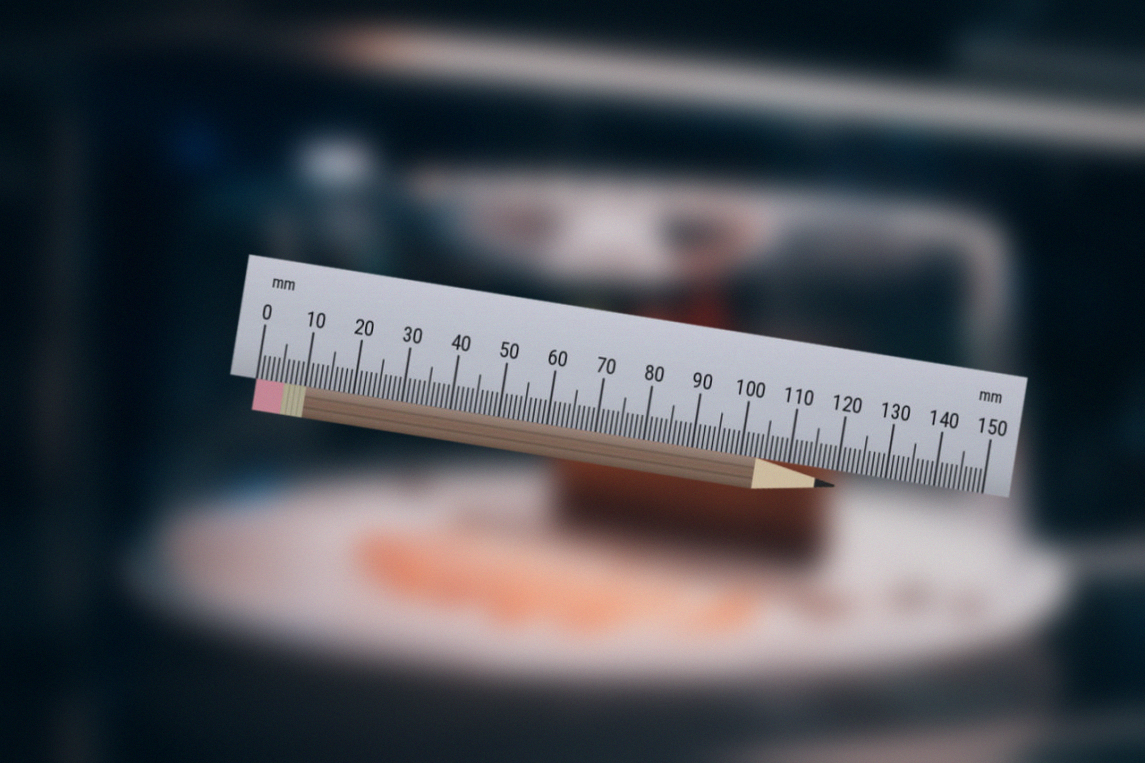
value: {"value": 120, "unit": "mm"}
